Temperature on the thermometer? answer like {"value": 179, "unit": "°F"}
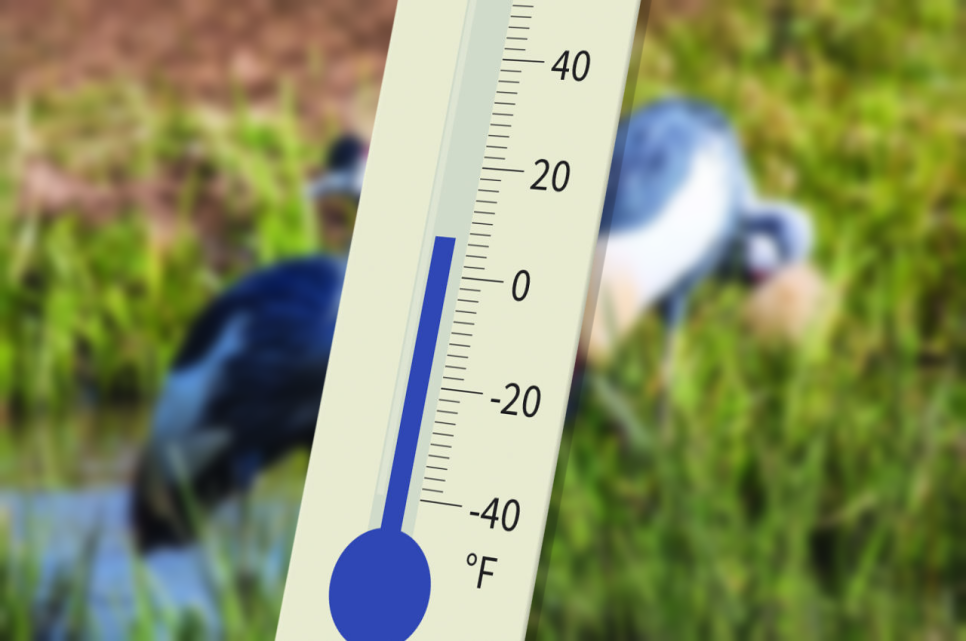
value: {"value": 7, "unit": "°F"}
